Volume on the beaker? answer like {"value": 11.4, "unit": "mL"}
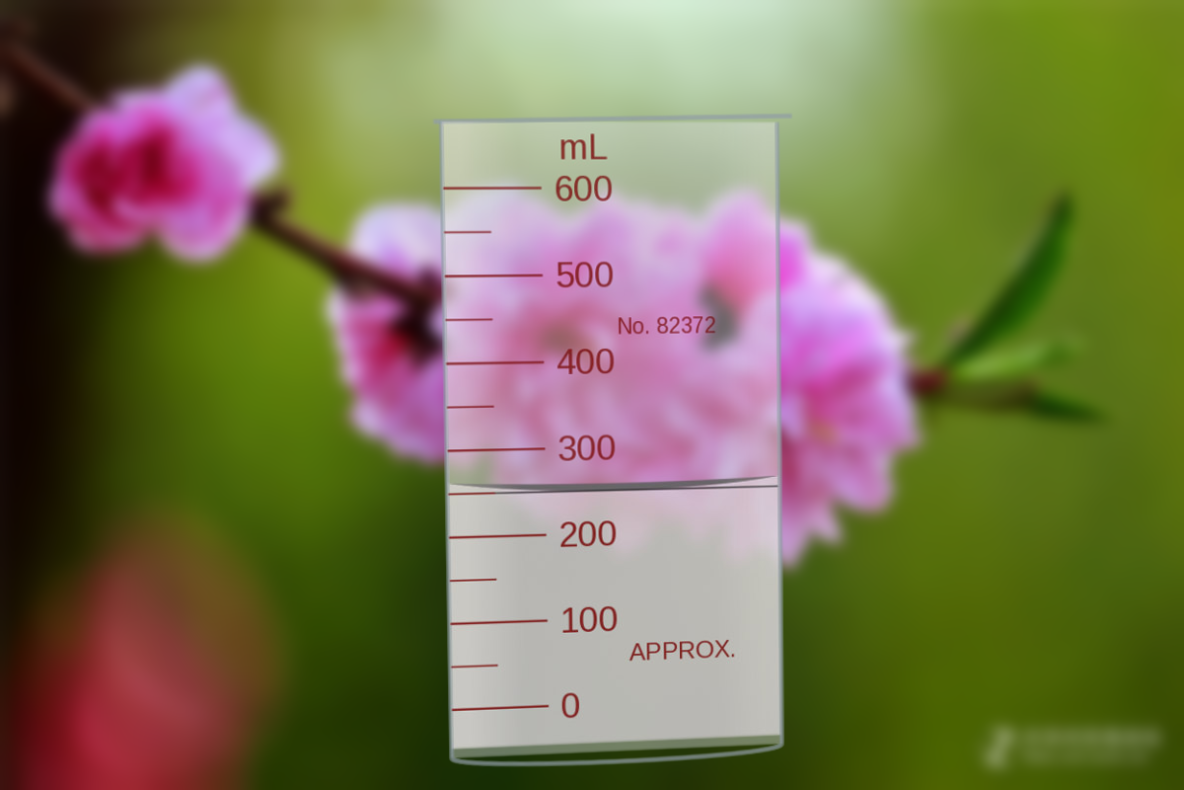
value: {"value": 250, "unit": "mL"}
